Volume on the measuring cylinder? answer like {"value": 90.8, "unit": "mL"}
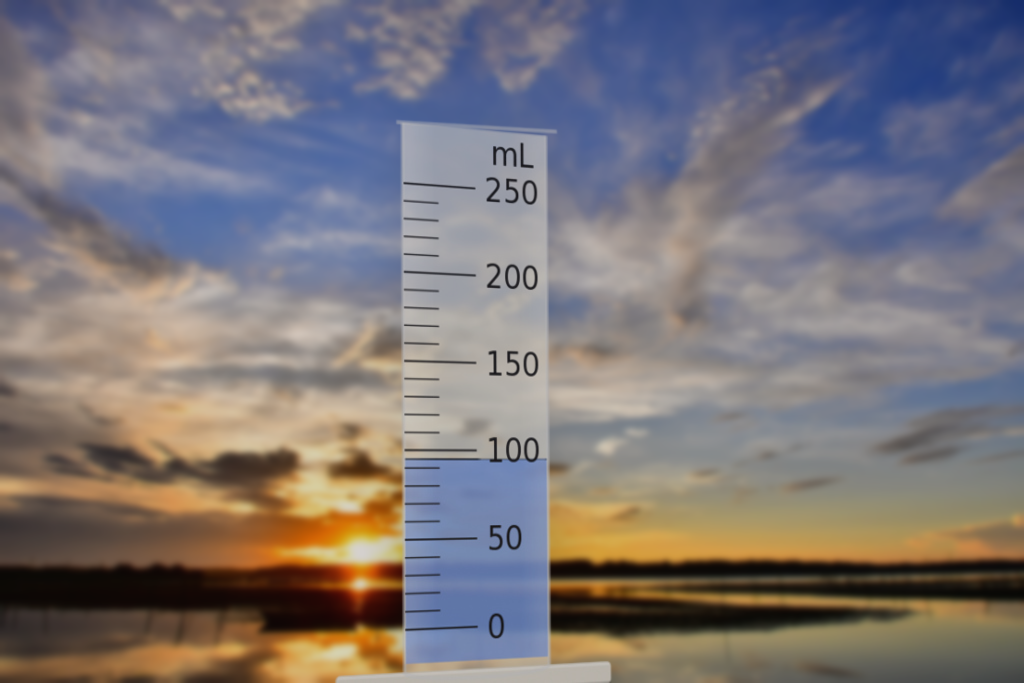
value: {"value": 95, "unit": "mL"}
